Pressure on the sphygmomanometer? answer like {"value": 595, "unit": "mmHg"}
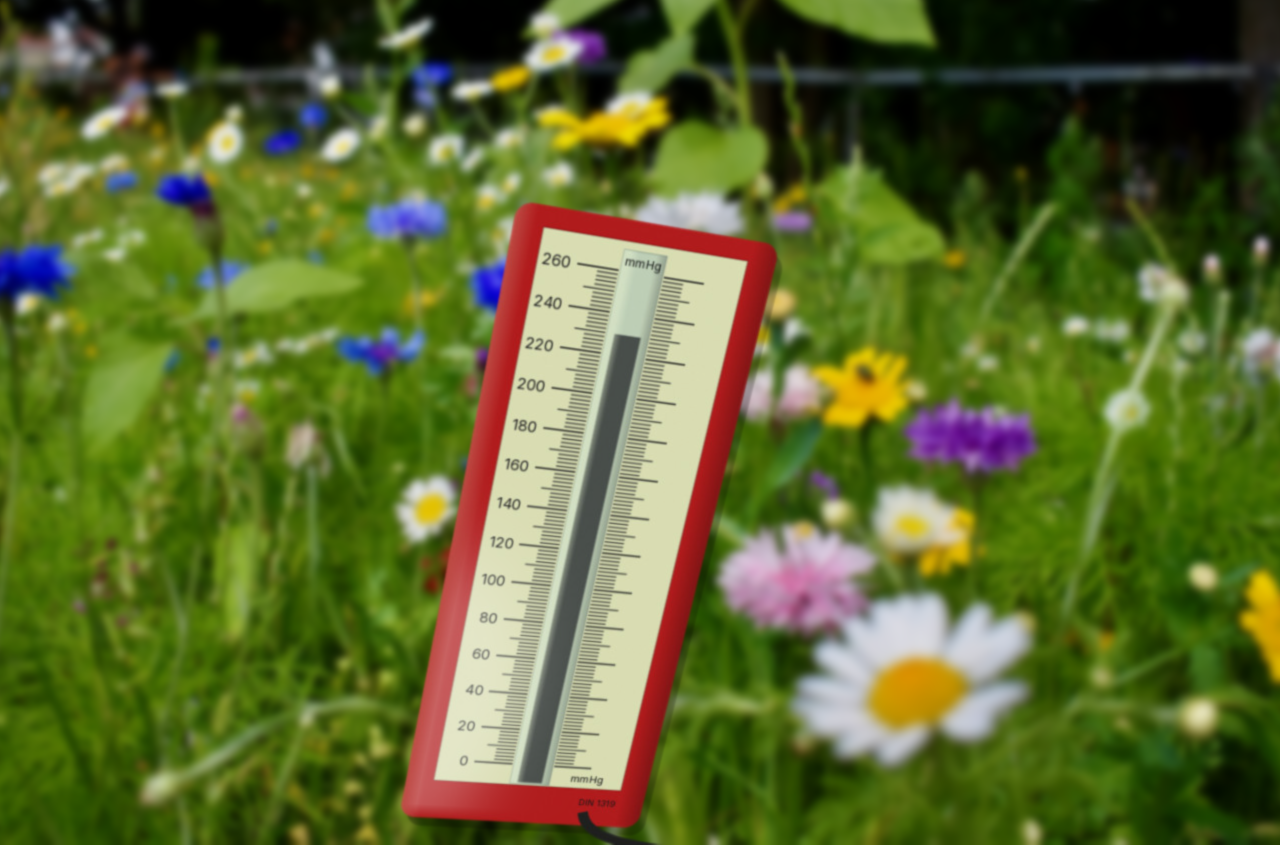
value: {"value": 230, "unit": "mmHg"}
